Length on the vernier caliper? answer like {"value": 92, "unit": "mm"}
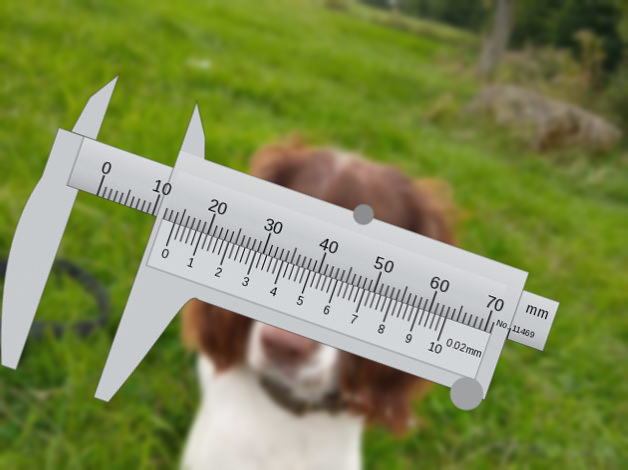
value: {"value": 14.0, "unit": "mm"}
